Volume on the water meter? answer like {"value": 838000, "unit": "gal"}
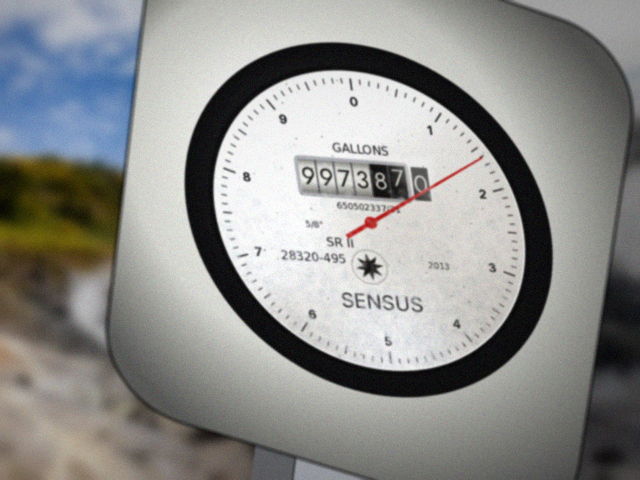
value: {"value": 9973871.6, "unit": "gal"}
